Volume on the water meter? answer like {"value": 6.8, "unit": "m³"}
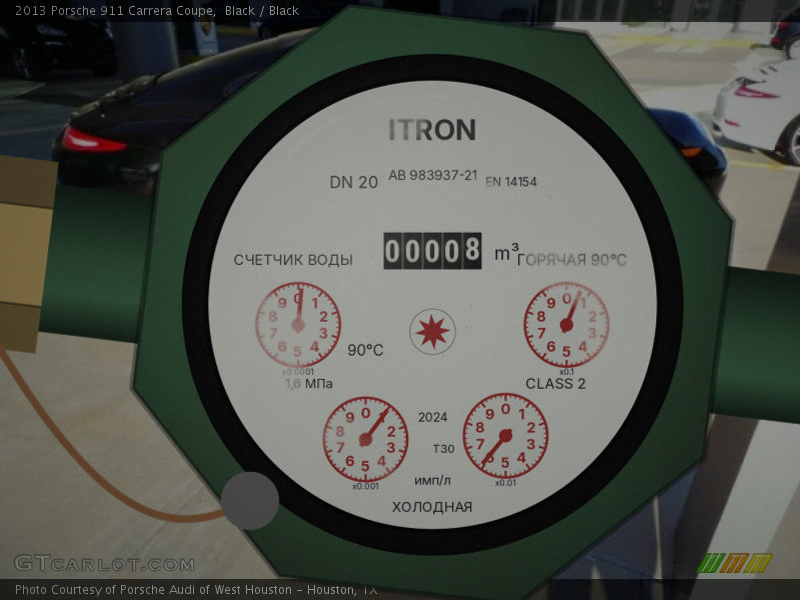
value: {"value": 8.0610, "unit": "m³"}
